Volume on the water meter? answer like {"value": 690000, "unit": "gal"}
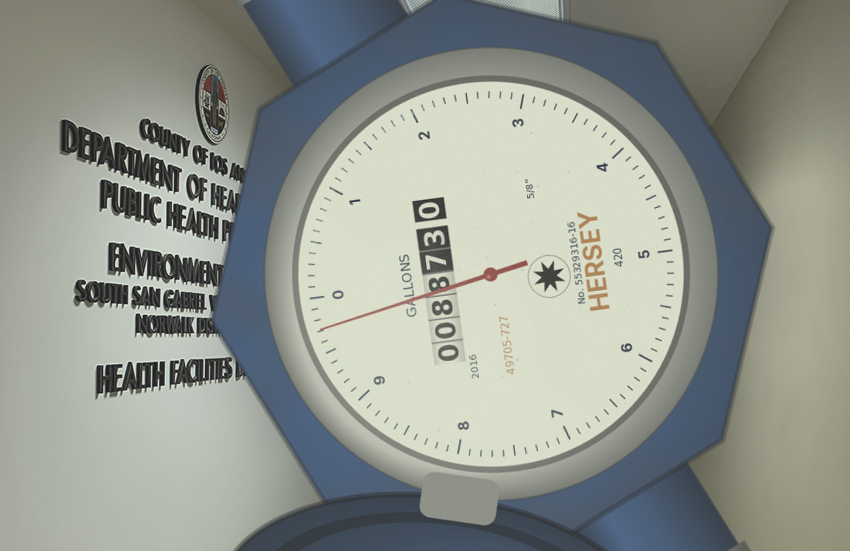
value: {"value": 88729.7, "unit": "gal"}
